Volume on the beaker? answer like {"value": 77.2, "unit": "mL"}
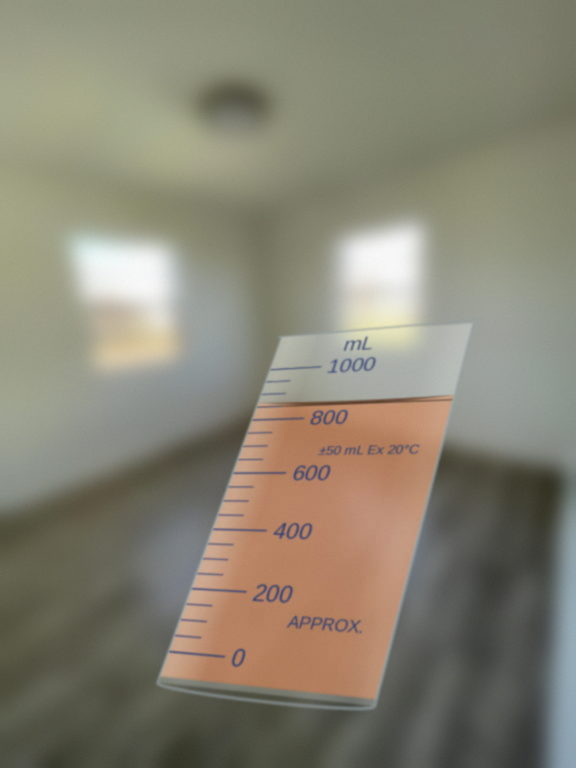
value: {"value": 850, "unit": "mL"}
